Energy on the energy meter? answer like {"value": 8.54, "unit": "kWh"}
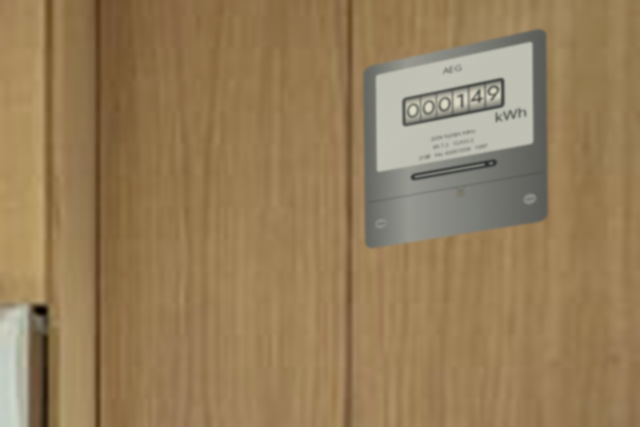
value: {"value": 149, "unit": "kWh"}
